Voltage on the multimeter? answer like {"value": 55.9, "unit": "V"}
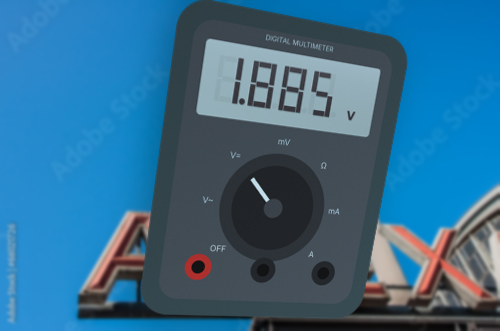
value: {"value": 1.885, "unit": "V"}
